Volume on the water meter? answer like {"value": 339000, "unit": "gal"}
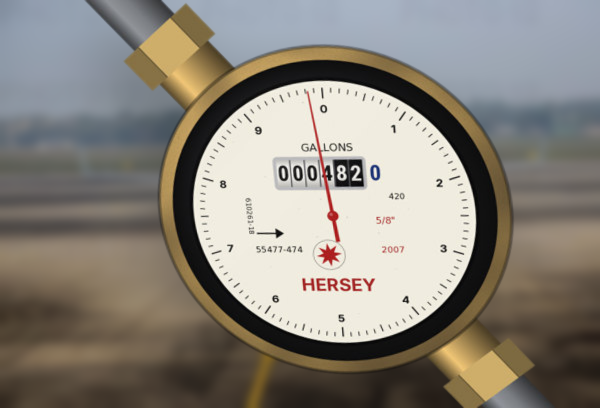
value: {"value": 4819.8, "unit": "gal"}
